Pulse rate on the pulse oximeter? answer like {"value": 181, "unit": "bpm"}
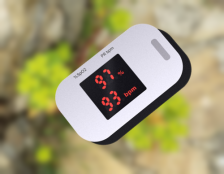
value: {"value": 93, "unit": "bpm"}
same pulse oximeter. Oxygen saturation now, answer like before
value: {"value": 97, "unit": "%"}
